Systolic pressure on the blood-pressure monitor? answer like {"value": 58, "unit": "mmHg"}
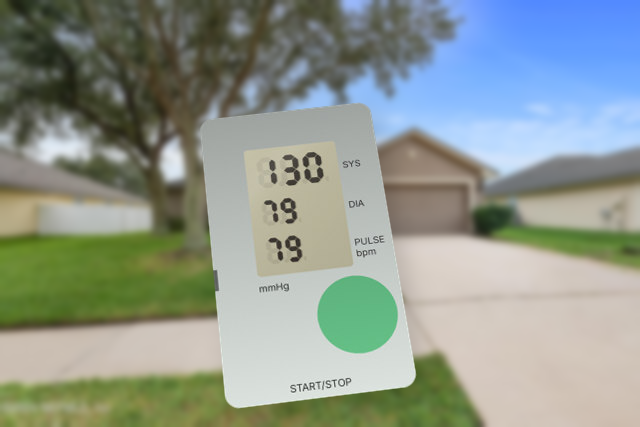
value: {"value": 130, "unit": "mmHg"}
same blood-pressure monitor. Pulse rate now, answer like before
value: {"value": 79, "unit": "bpm"}
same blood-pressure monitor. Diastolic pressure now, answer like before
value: {"value": 79, "unit": "mmHg"}
